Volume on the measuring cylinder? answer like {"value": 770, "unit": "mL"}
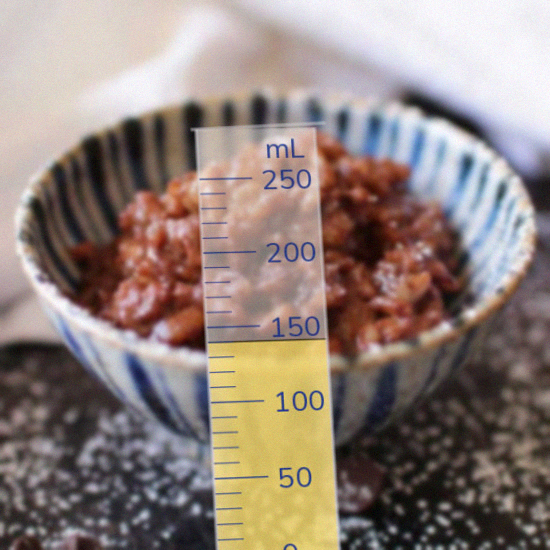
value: {"value": 140, "unit": "mL"}
